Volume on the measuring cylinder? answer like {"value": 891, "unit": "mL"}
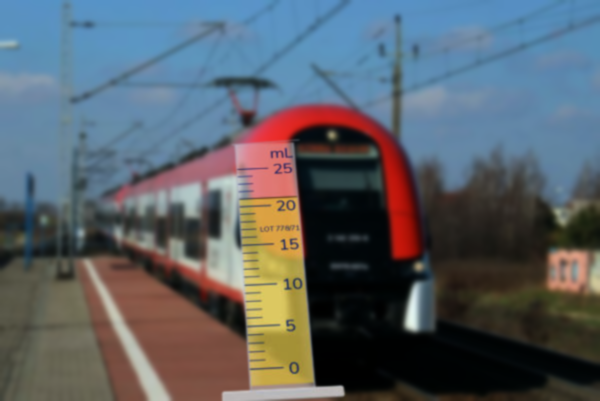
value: {"value": 21, "unit": "mL"}
